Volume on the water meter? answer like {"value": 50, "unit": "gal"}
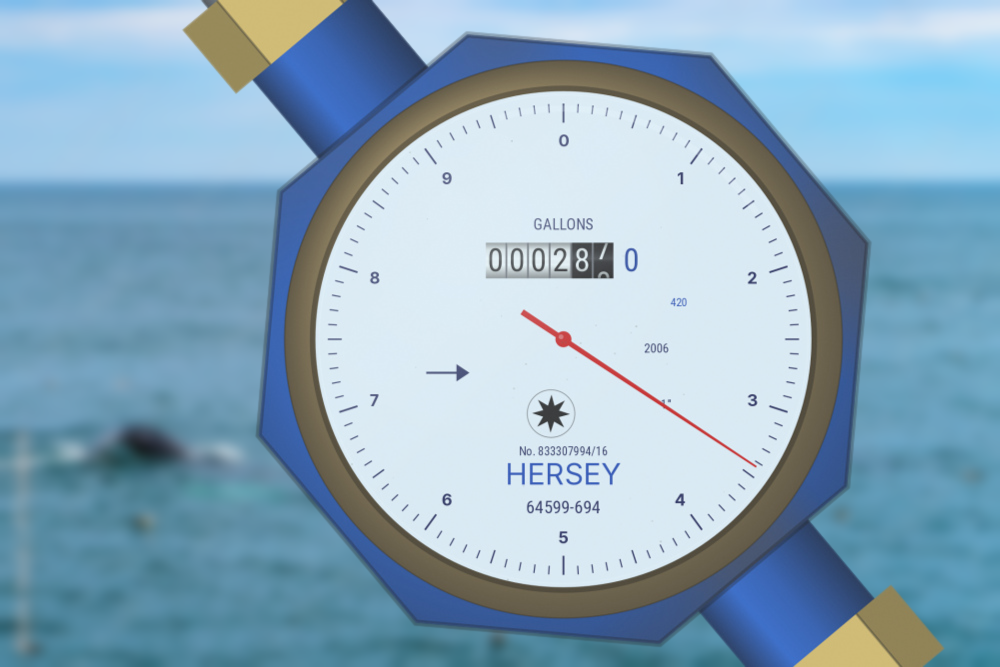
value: {"value": 2873.4, "unit": "gal"}
